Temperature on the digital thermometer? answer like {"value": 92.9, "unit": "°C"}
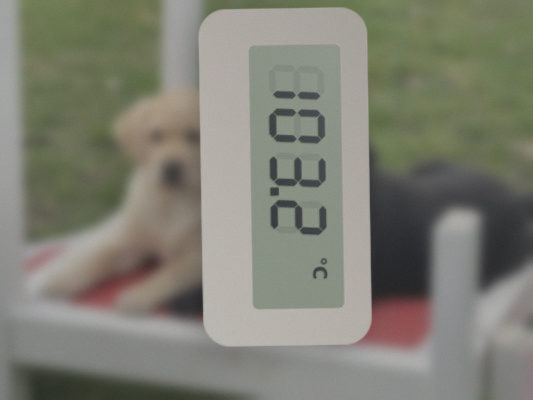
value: {"value": 103.2, "unit": "°C"}
